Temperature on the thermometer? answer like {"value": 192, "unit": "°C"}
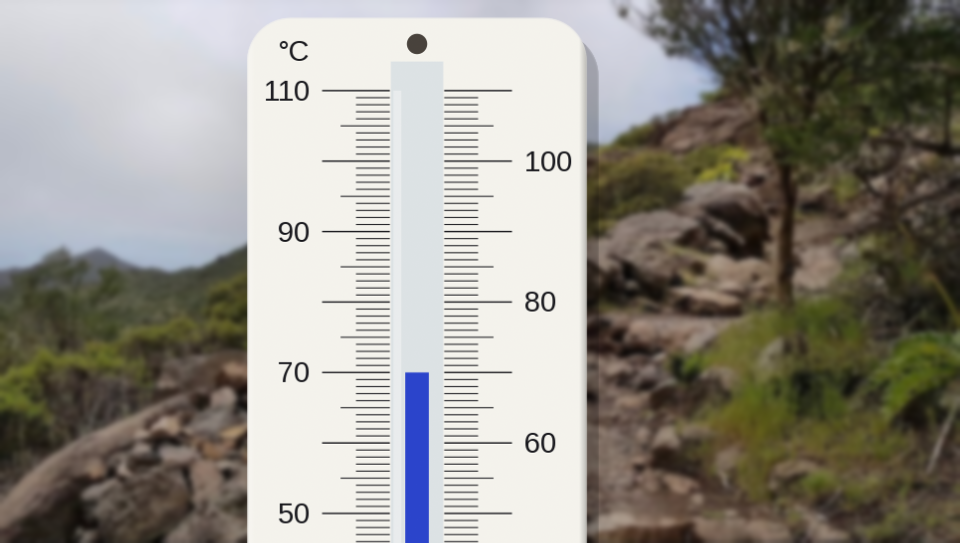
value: {"value": 70, "unit": "°C"}
